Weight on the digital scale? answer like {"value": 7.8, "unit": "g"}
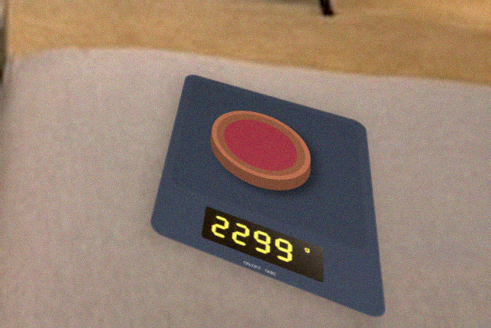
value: {"value": 2299, "unit": "g"}
